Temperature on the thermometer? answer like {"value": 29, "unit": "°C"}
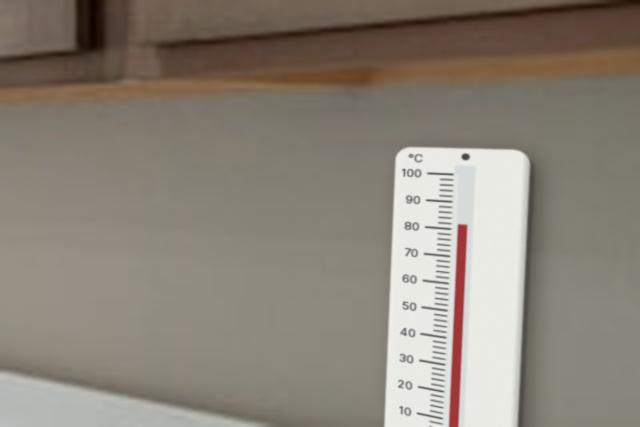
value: {"value": 82, "unit": "°C"}
